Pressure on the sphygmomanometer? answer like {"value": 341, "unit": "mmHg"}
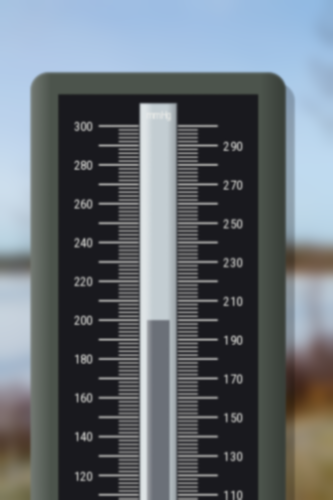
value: {"value": 200, "unit": "mmHg"}
